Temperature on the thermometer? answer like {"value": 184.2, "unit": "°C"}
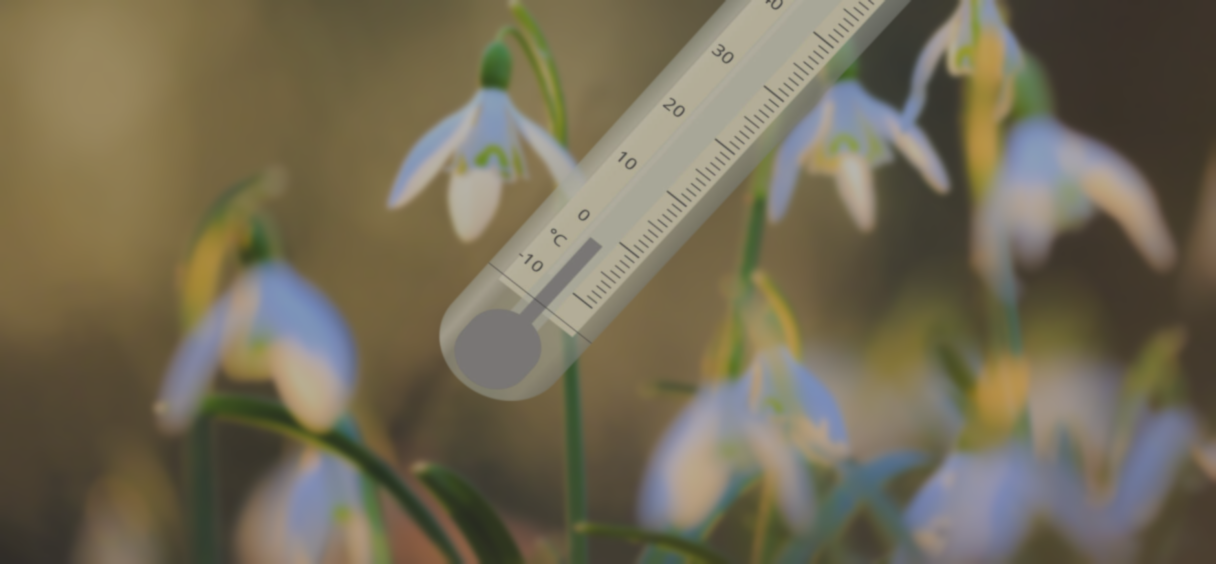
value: {"value": -2, "unit": "°C"}
